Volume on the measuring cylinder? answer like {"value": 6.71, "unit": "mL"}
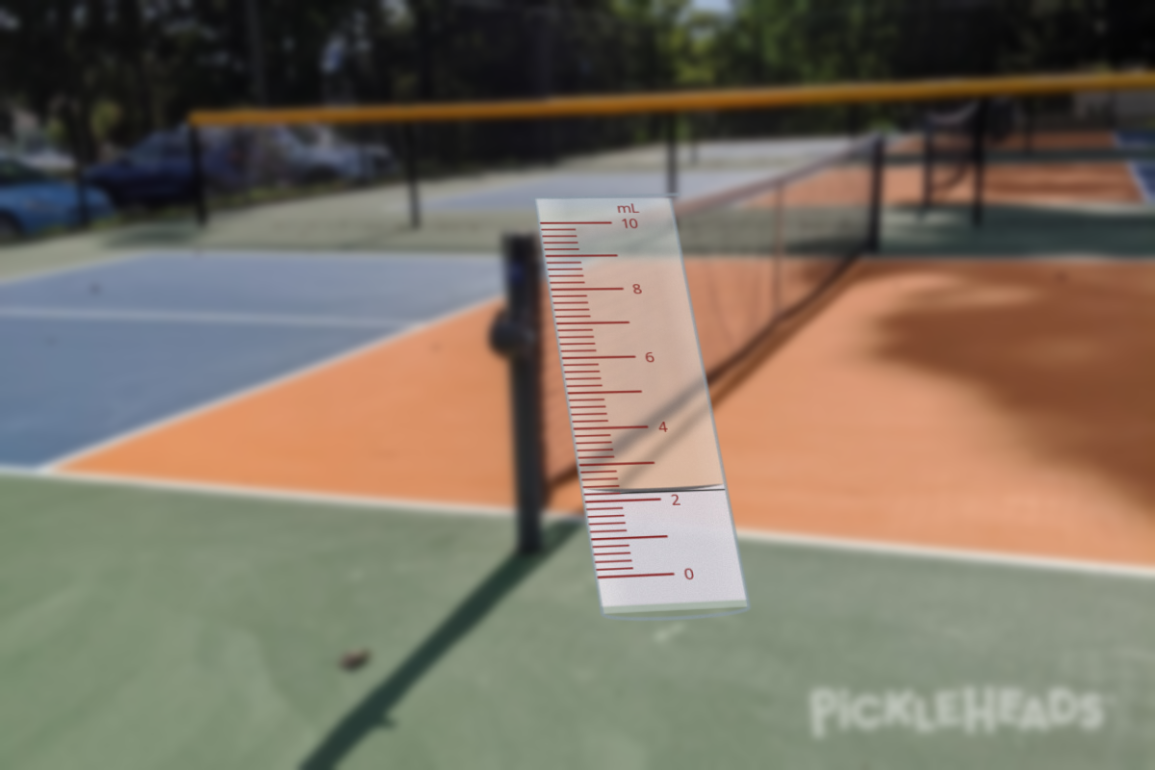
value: {"value": 2.2, "unit": "mL"}
